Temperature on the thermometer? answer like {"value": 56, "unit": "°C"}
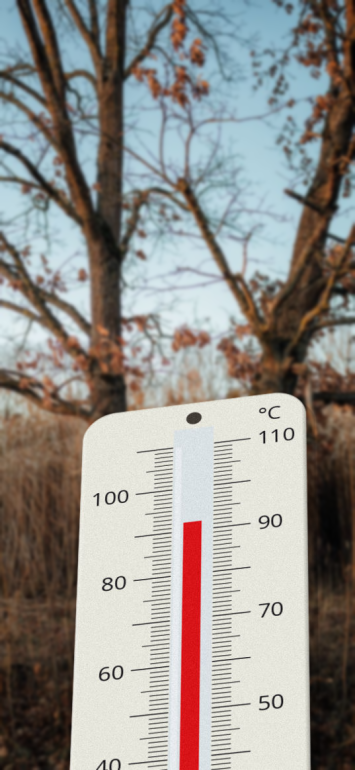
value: {"value": 92, "unit": "°C"}
